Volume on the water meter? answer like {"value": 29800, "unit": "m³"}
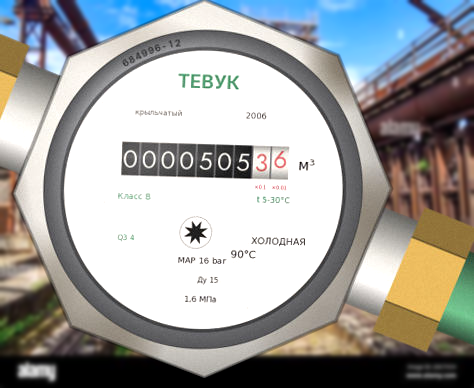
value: {"value": 505.36, "unit": "m³"}
